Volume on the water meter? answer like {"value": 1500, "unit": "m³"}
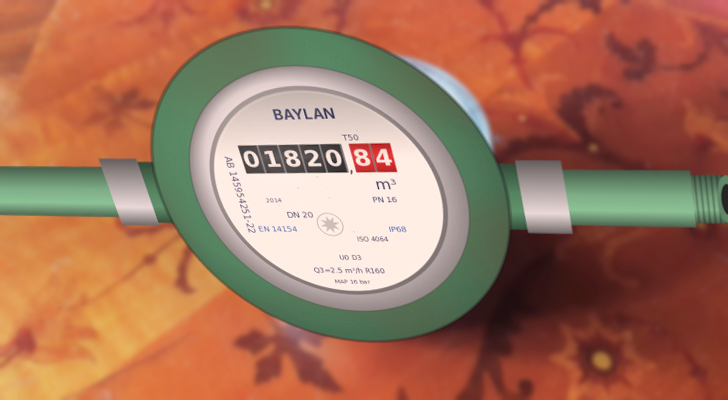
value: {"value": 1820.84, "unit": "m³"}
